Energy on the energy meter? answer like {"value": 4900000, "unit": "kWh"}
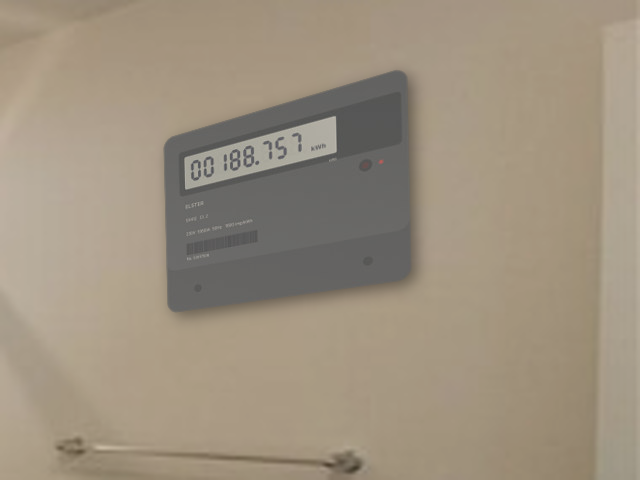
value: {"value": 188.757, "unit": "kWh"}
